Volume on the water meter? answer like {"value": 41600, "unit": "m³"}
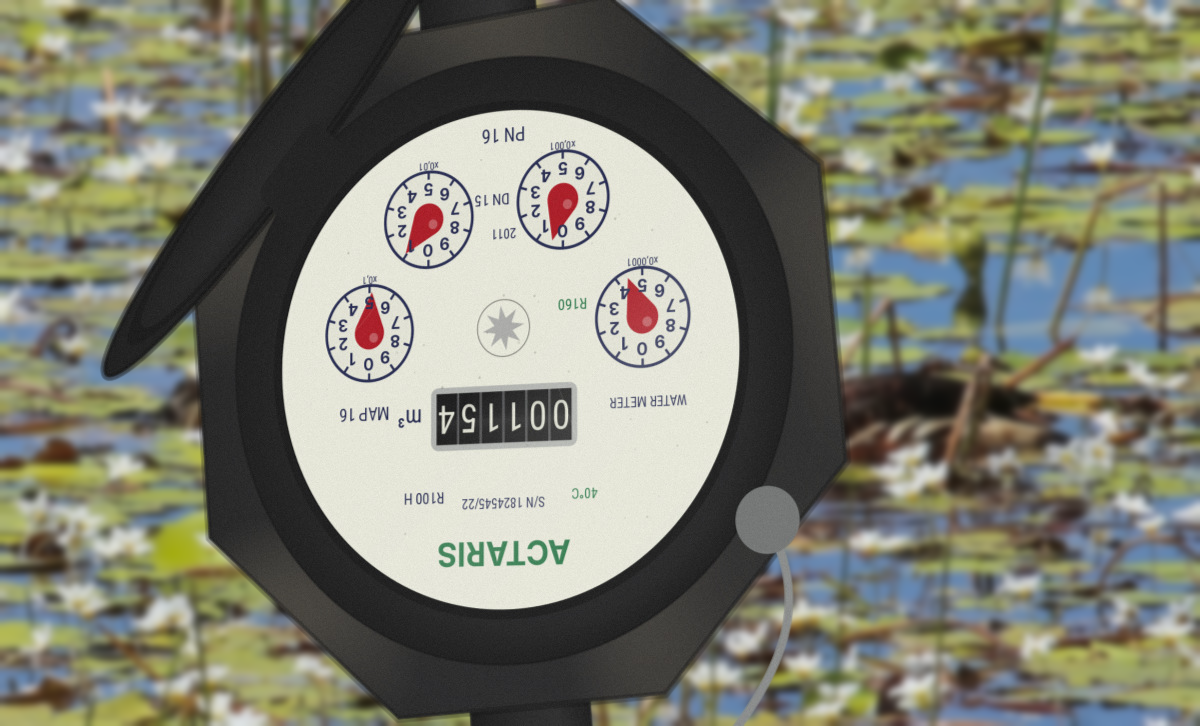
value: {"value": 1154.5104, "unit": "m³"}
